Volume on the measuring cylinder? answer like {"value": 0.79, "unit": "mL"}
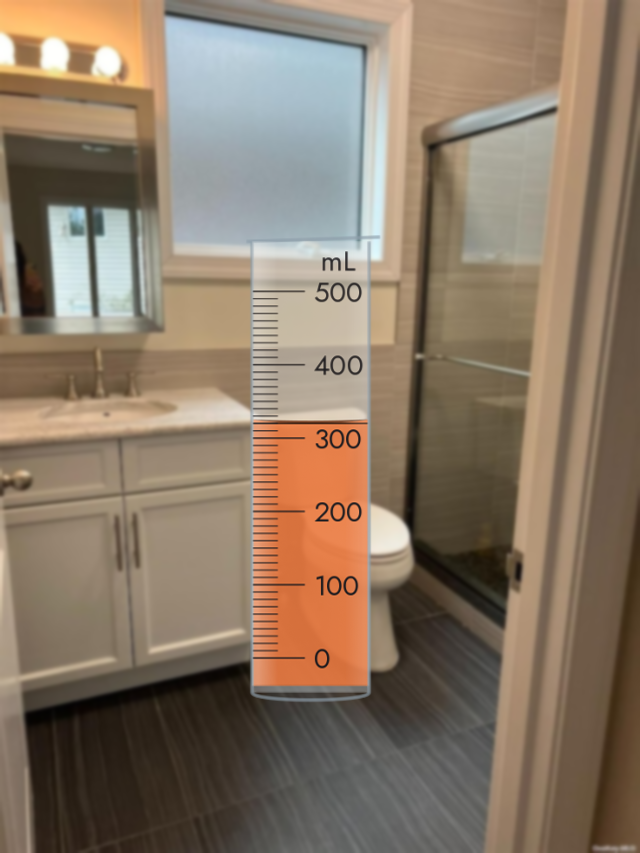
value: {"value": 320, "unit": "mL"}
